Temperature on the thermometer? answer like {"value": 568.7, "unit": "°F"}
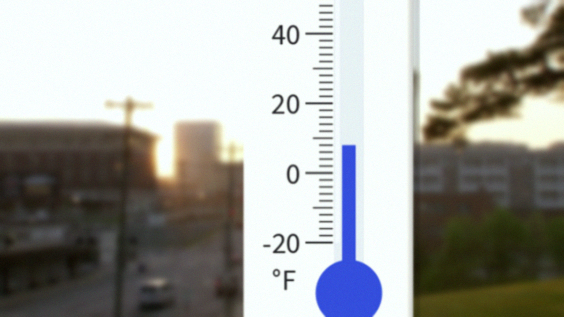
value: {"value": 8, "unit": "°F"}
